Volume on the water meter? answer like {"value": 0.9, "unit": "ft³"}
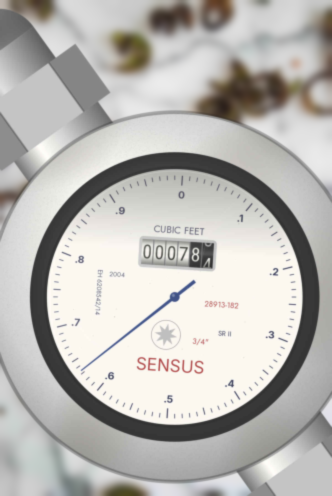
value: {"value": 783.63, "unit": "ft³"}
